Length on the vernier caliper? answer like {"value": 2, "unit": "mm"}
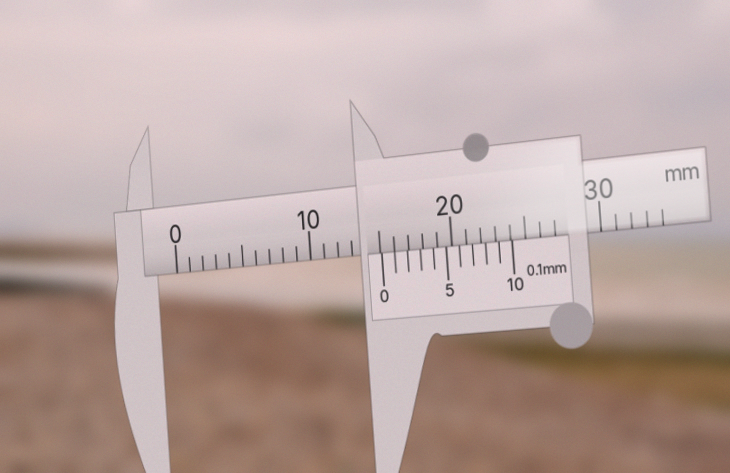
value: {"value": 15.1, "unit": "mm"}
